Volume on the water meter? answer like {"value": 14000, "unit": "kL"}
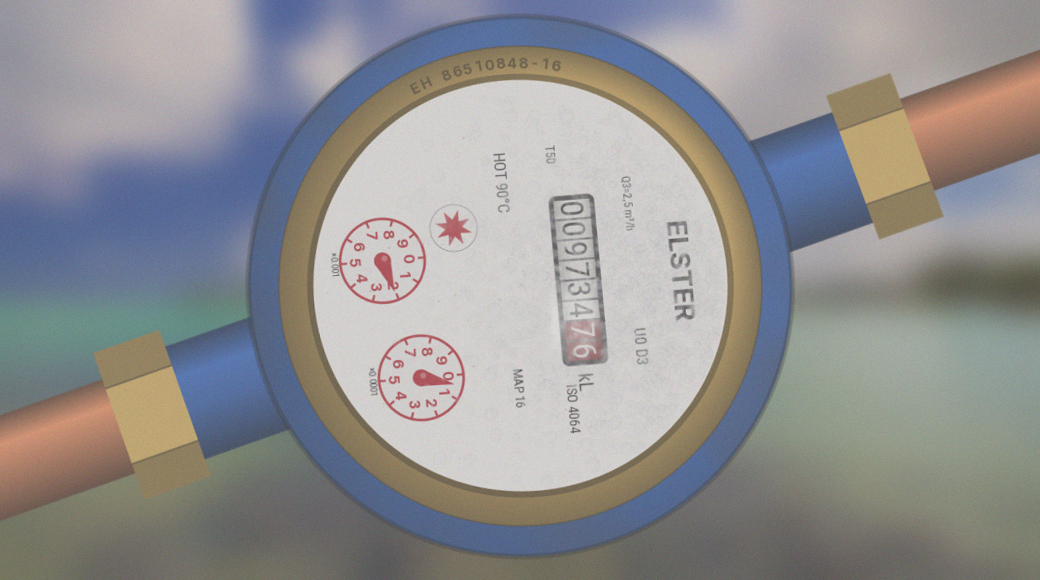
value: {"value": 9734.7620, "unit": "kL"}
